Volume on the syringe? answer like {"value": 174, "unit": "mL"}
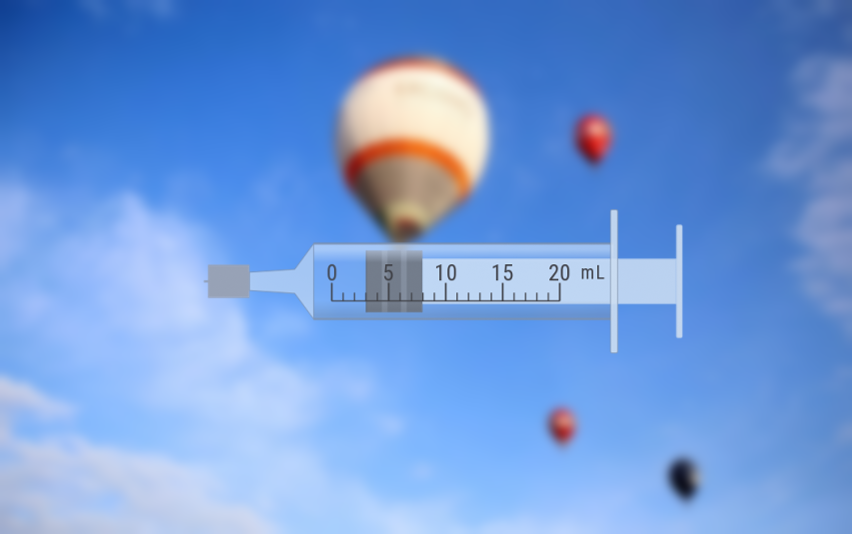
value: {"value": 3, "unit": "mL"}
